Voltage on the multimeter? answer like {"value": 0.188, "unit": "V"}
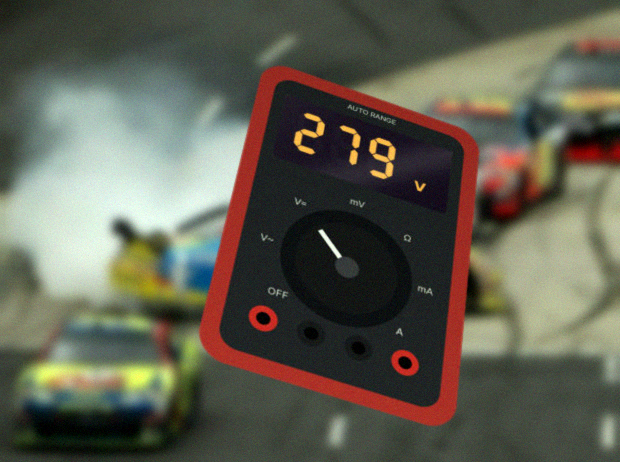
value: {"value": 279, "unit": "V"}
